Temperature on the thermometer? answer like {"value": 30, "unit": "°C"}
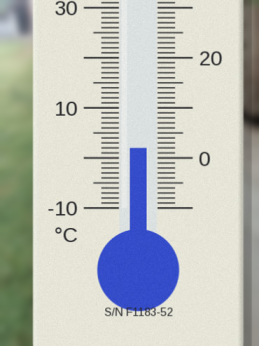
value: {"value": 2, "unit": "°C"}
